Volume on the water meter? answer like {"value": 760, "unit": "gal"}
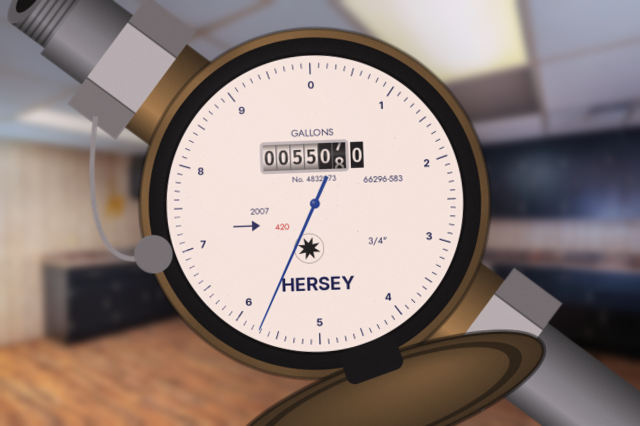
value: {"value": 55075.7, "unit": "gal"}
